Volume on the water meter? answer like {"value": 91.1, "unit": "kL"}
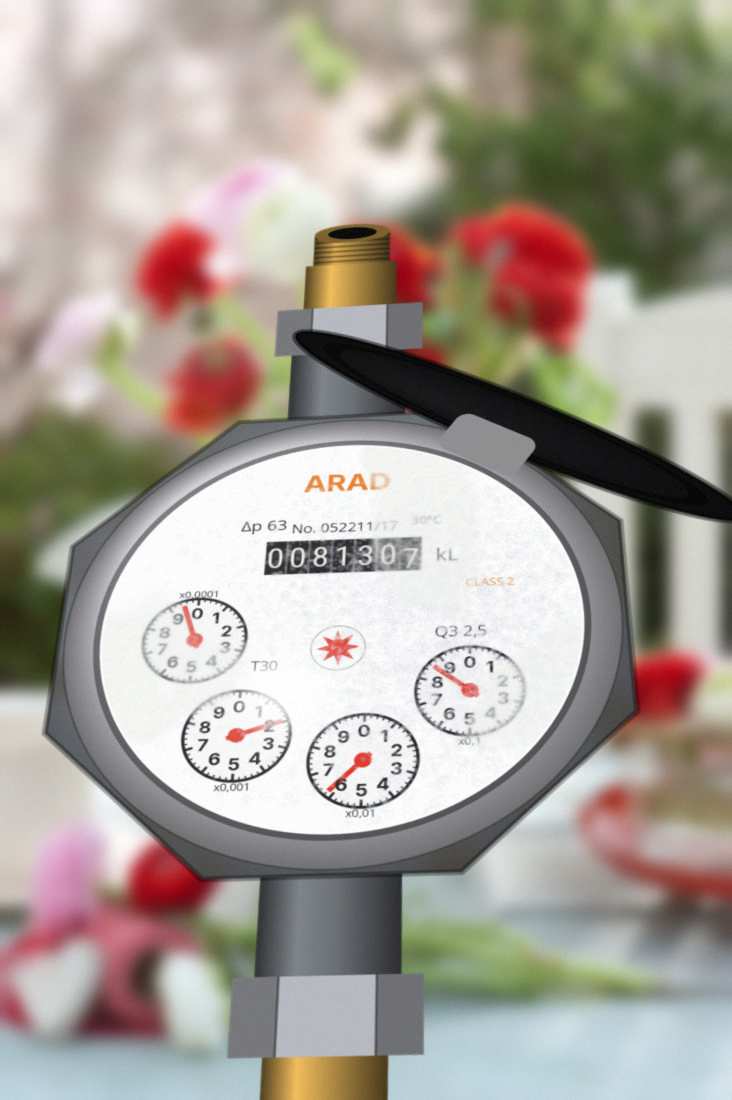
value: {"value": 81306.8619, "unit": "kL"}
